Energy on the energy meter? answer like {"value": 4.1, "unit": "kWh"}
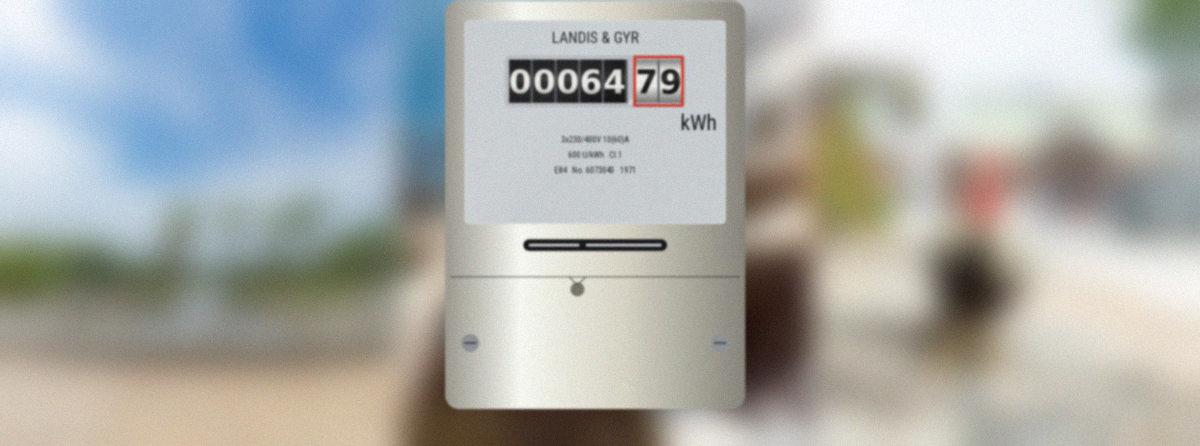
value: {"value": 64.79, "unit": "kWh"}
